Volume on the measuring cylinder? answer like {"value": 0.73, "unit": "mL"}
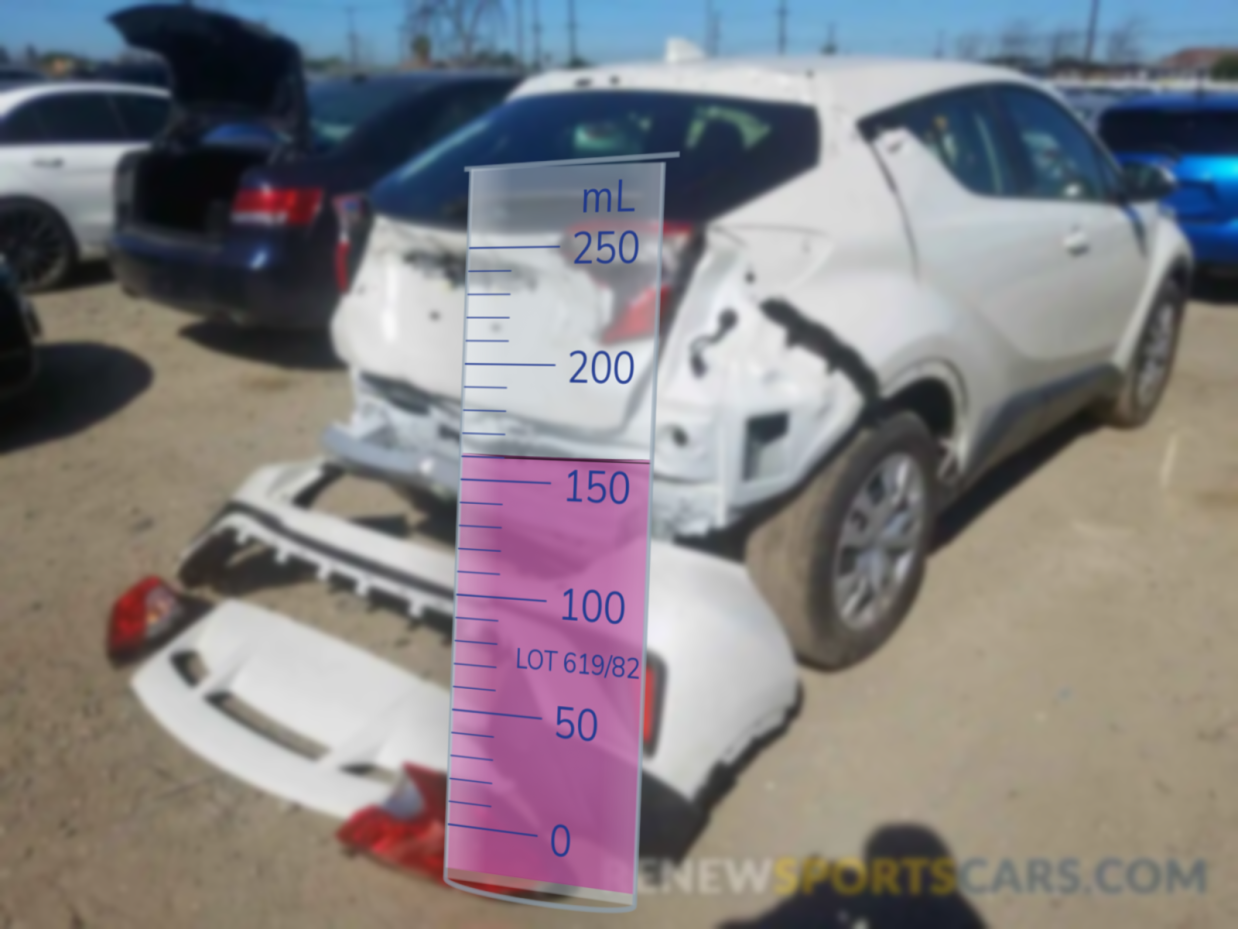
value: {"value": 160, "unit": "mL"}
